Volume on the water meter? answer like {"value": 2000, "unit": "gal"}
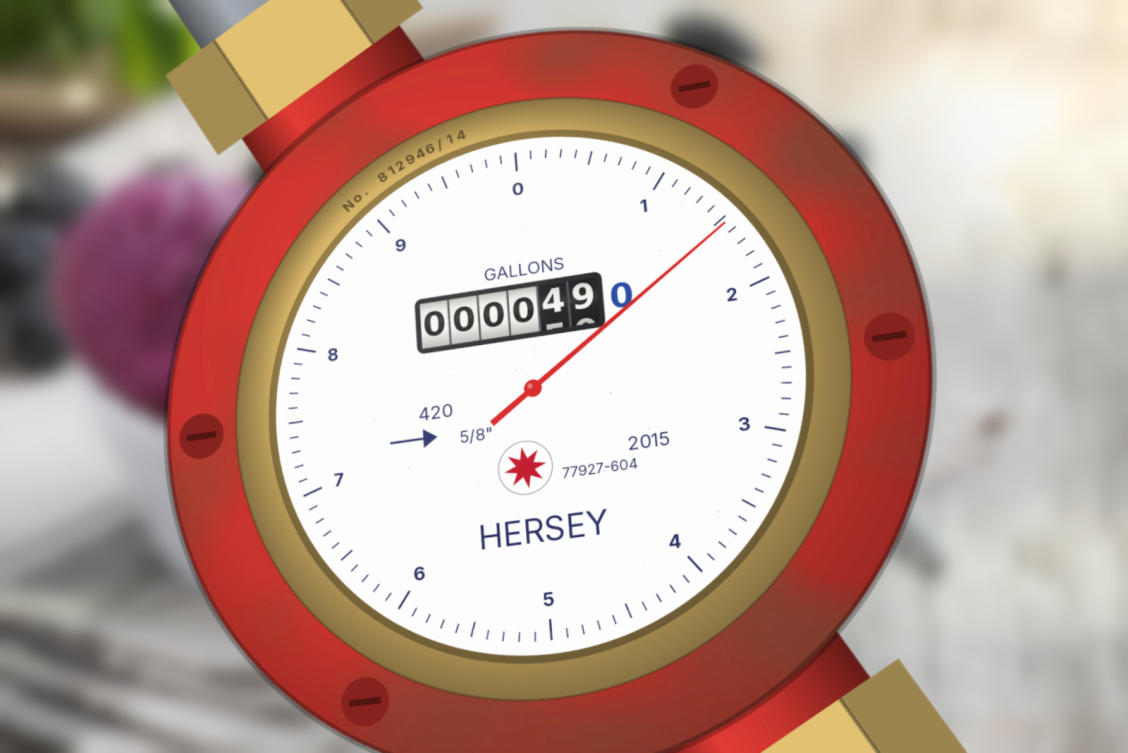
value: {"value": 491.5, "unit": "gal"}
